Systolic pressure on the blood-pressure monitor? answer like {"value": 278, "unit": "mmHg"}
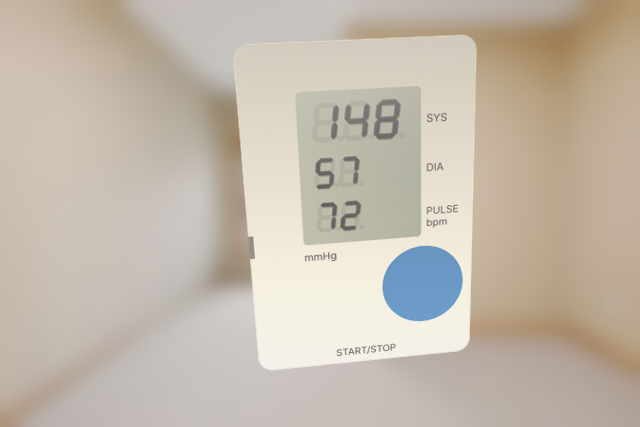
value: {"value": 148, "unit": "mmHg"}
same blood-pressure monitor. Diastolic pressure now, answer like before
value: {"value": 57, "unit": "mmHg"}
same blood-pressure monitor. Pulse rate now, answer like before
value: {"value": 72, "unit": "bpm"}
